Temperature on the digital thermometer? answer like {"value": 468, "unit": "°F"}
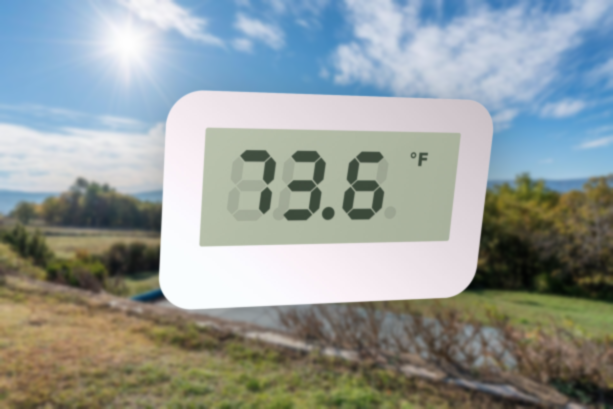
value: {"value": 73.6, "unit": "°F"}
